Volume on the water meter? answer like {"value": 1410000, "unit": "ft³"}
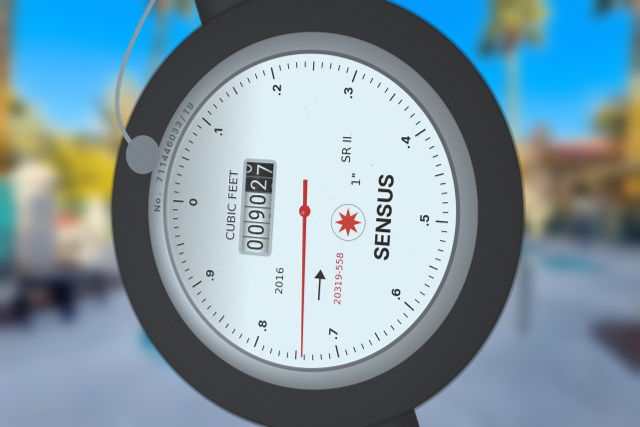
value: {"value": 9026.74, "unit": "ft³"}
